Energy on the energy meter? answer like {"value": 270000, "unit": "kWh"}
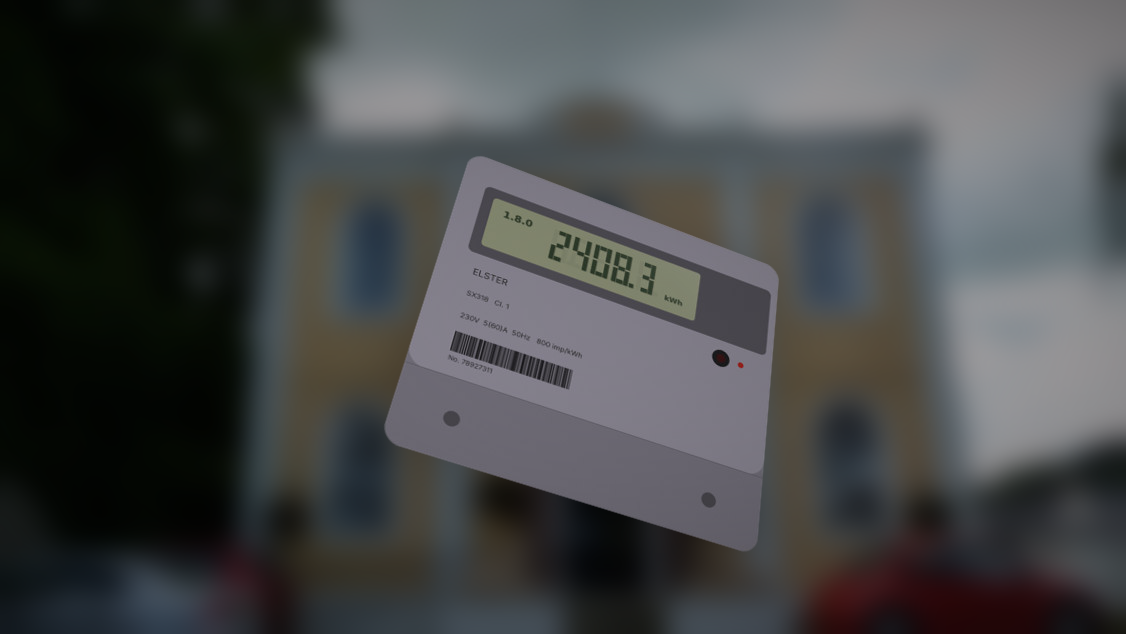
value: {"value": 2408.3, "unit": "kWh"}
